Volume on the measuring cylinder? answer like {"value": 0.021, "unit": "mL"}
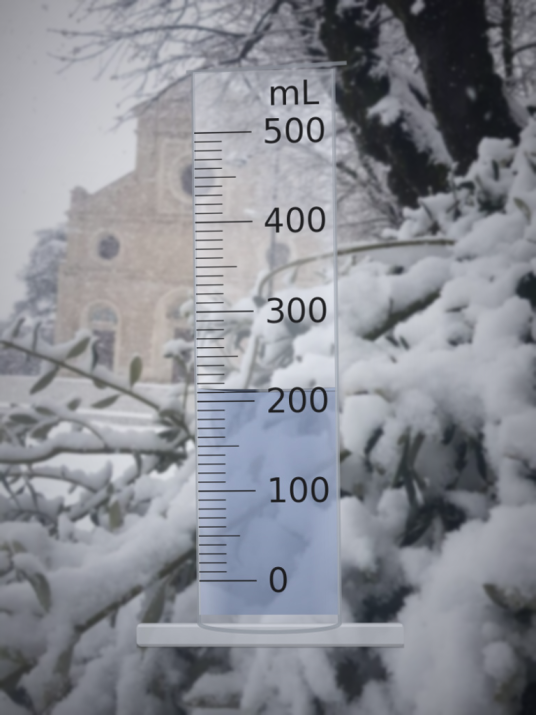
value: {"value": 210, "unit": "mL"}
